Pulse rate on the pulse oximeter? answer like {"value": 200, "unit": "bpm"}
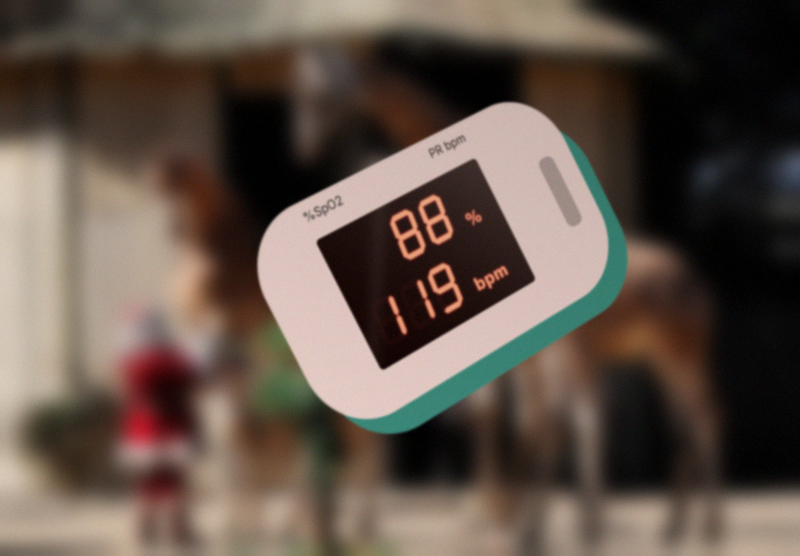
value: {"value": 119, "unit": "bpm"}
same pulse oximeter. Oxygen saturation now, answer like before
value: {"value": 88, "unit": "%"}
